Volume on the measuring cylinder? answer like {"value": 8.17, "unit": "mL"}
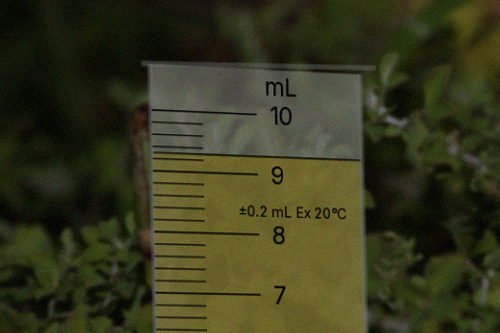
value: {"value": 9.3, "unit": "mL"}
